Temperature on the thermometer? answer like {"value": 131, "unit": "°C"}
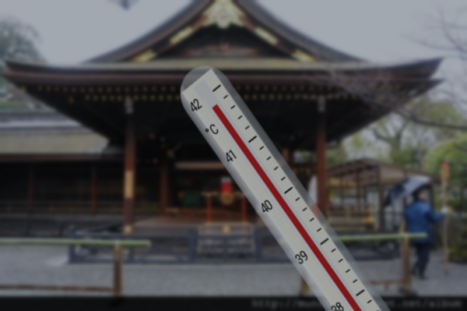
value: {"value": 41.8, "unit": "°C"}
